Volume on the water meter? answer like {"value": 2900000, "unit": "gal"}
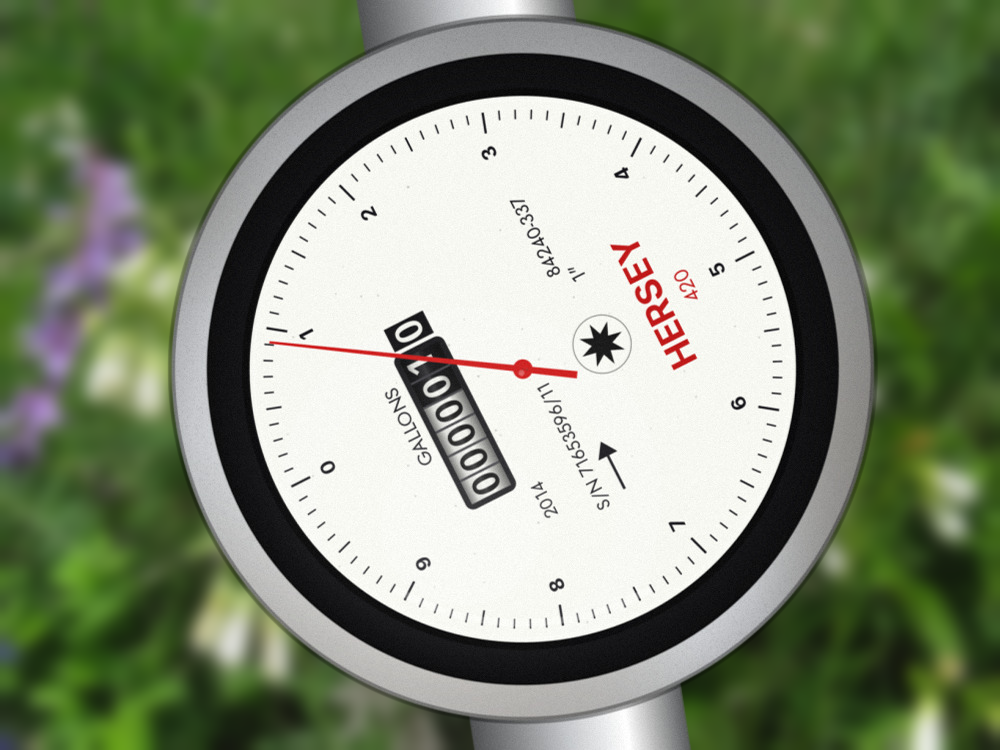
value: {"value": 10.9, "unit": "gal"}
